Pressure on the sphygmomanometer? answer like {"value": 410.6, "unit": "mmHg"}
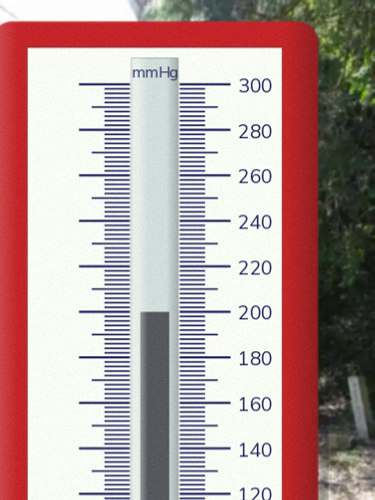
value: {"value": 200, "unit": "mmHg"}
